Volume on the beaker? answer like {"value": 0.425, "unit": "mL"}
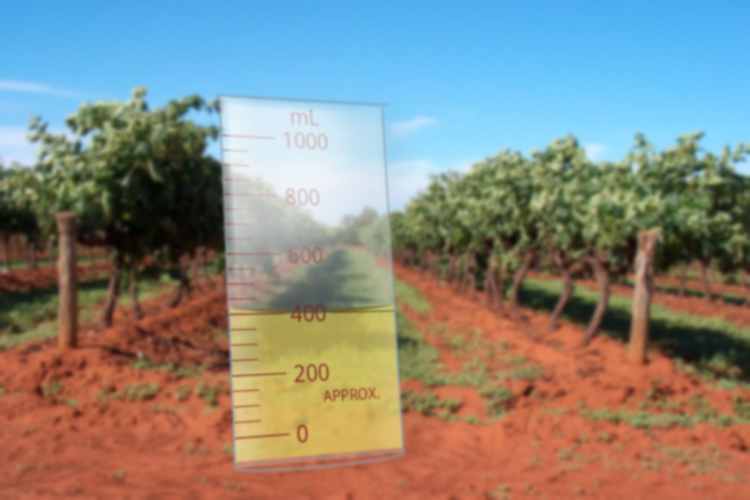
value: {"value": 400, "unit": "mL"}
